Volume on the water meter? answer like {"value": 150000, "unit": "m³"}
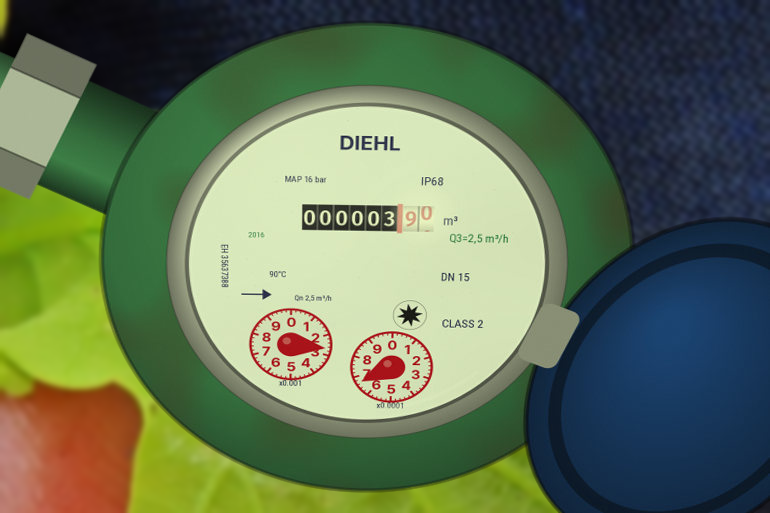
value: {"value": 3.9026, "unit": "m³"}
